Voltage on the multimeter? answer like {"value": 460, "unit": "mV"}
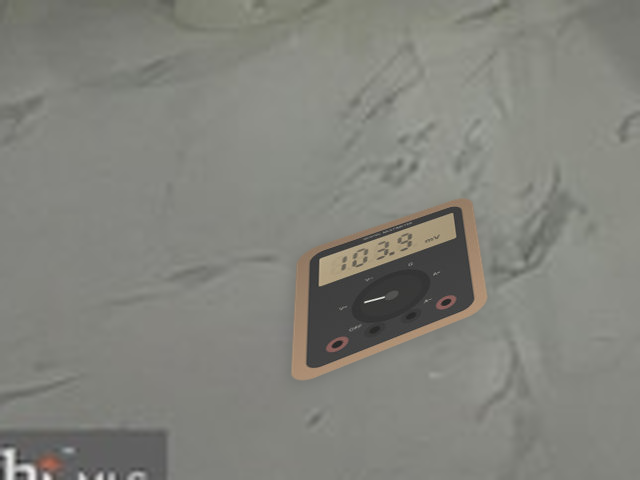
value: {"value": 103.9, "unit": "mV"}
